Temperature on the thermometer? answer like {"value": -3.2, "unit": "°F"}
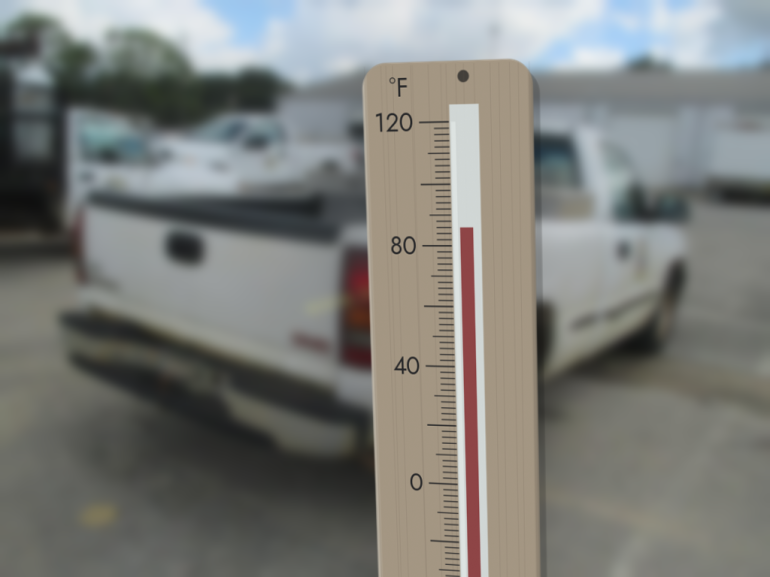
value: {"value": 86, "unit": "°F"}
